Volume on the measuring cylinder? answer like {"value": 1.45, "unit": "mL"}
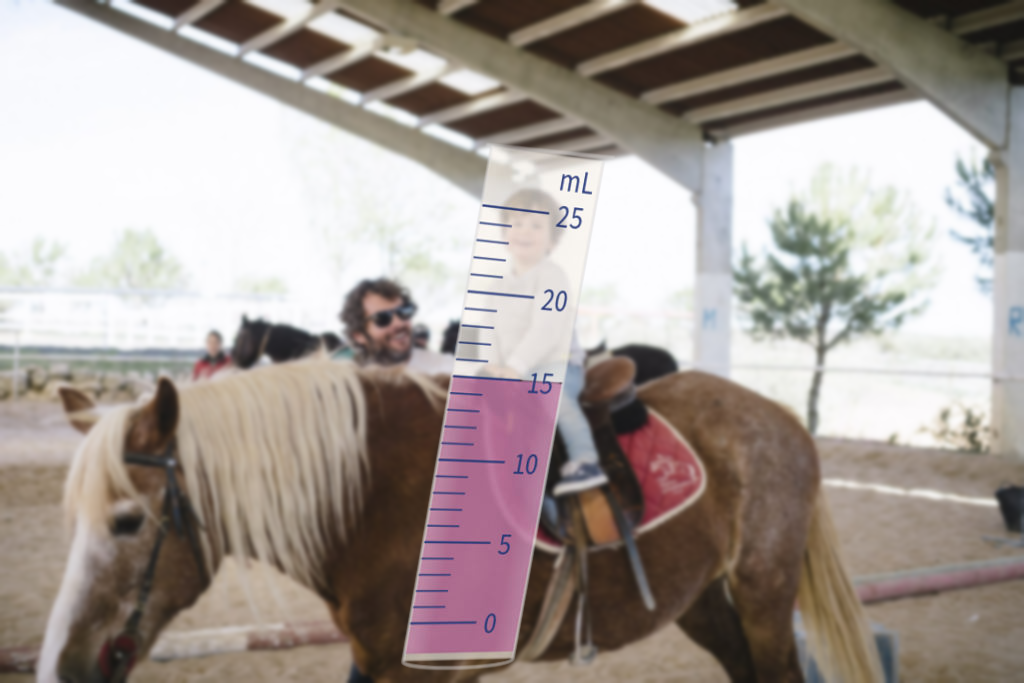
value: {"value": 15, "unit": "mL"}
